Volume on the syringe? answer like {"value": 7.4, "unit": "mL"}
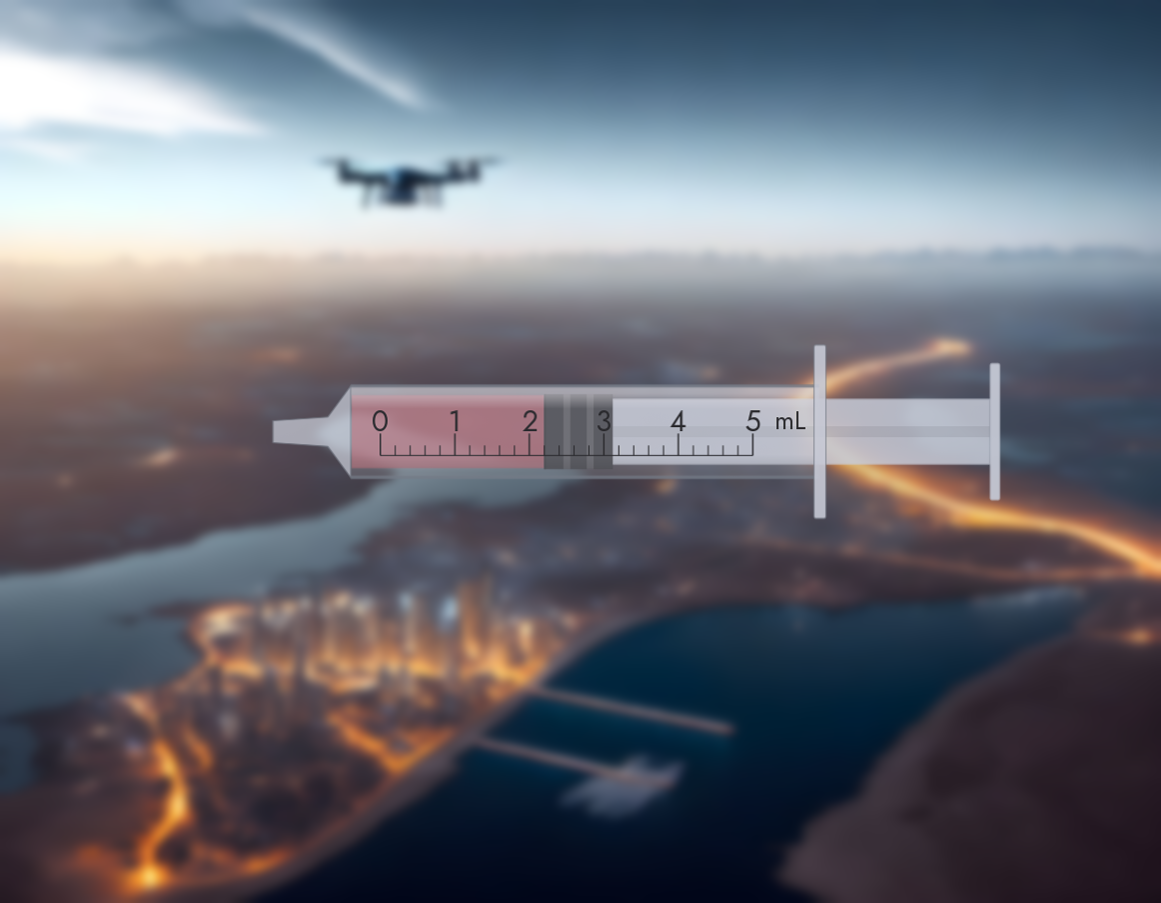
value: {"value": 2.2, "unit": "mL"}
